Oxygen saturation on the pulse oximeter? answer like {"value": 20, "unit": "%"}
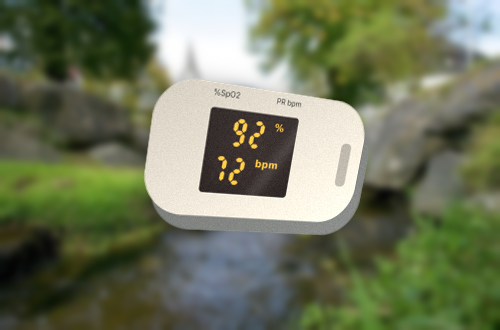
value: {"value": 92, "unit": "%"}
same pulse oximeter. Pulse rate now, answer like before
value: {"value": 72, "unit": "bpm"}
